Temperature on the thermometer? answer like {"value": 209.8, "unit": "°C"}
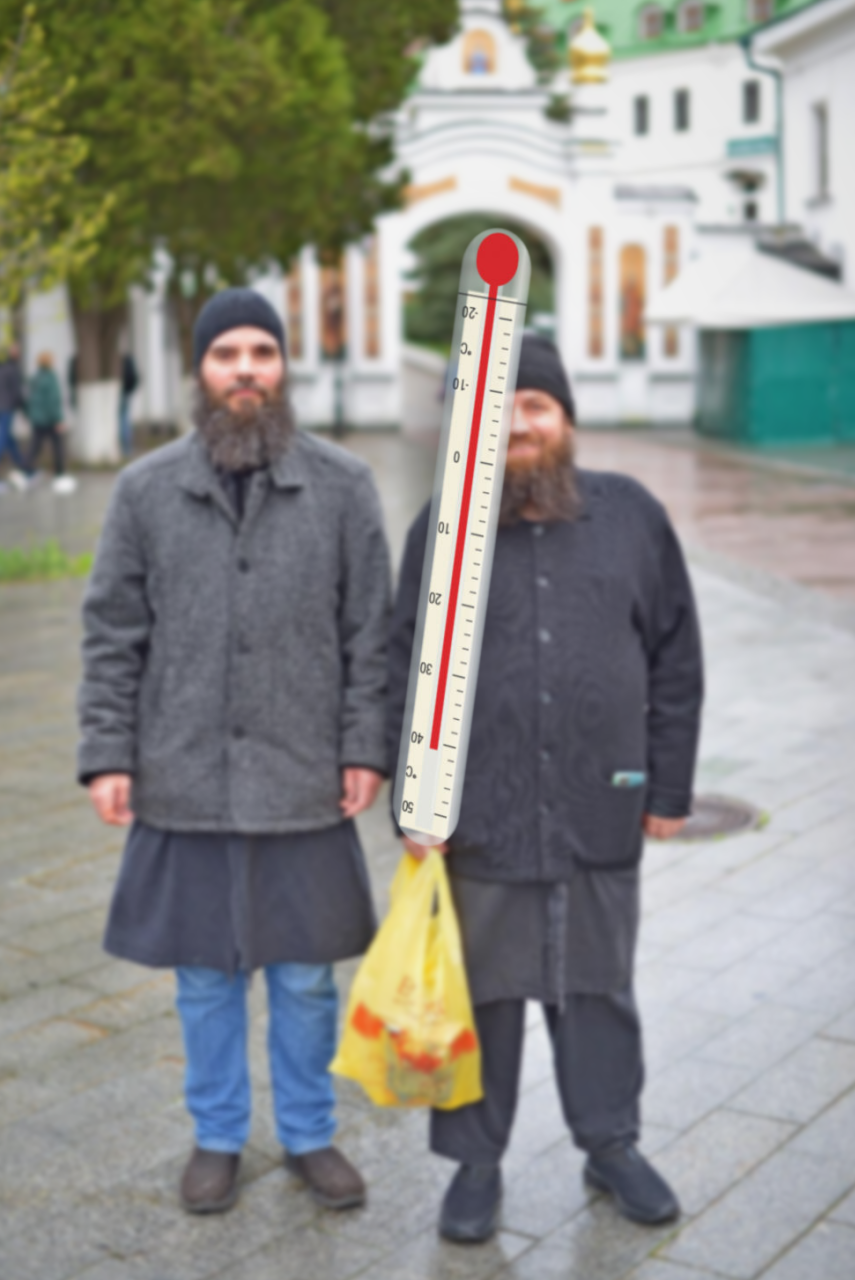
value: {"value": 41, "unit": "°C"}
